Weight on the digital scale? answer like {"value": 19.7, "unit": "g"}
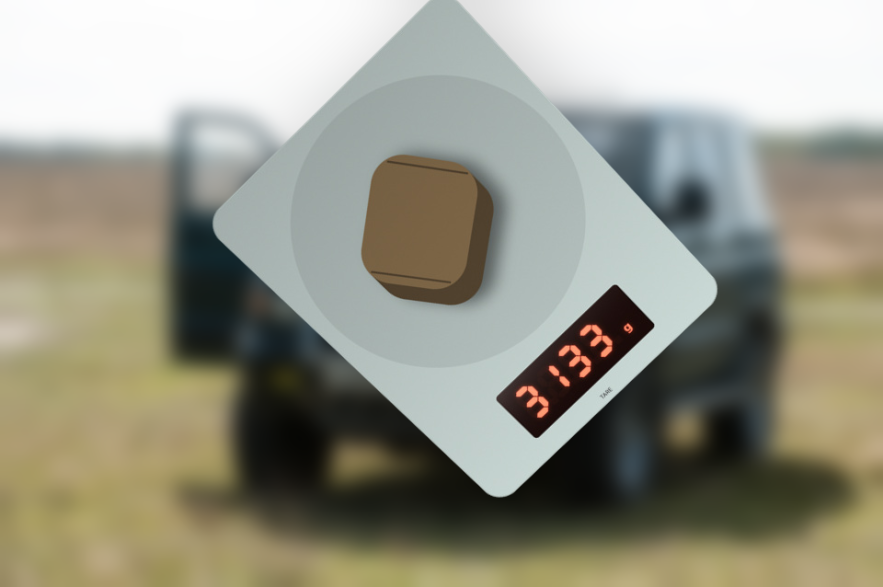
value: {"value": 3133, "unit": "g"}
